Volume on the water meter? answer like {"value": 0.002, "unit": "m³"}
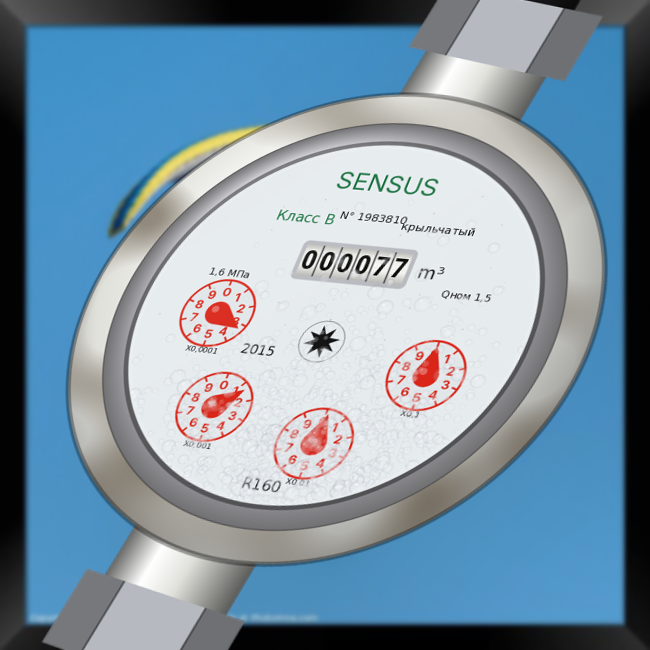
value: {"value": 77.0013, "unit": "m³"}
